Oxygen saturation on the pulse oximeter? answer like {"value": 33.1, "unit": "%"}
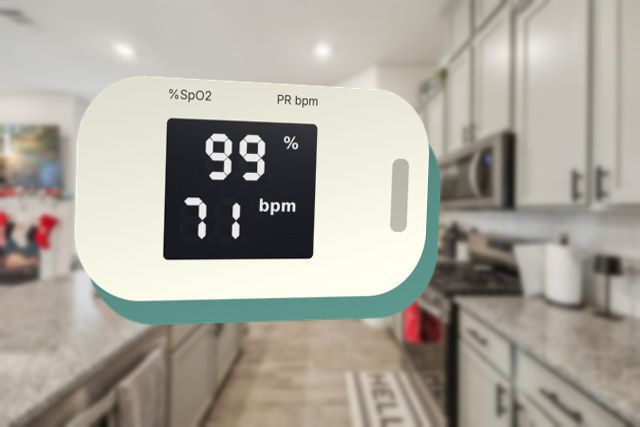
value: {"value": 99, "unit": "%"}
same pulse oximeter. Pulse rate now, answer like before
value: {"value": 71, "unit": "bpm"}
